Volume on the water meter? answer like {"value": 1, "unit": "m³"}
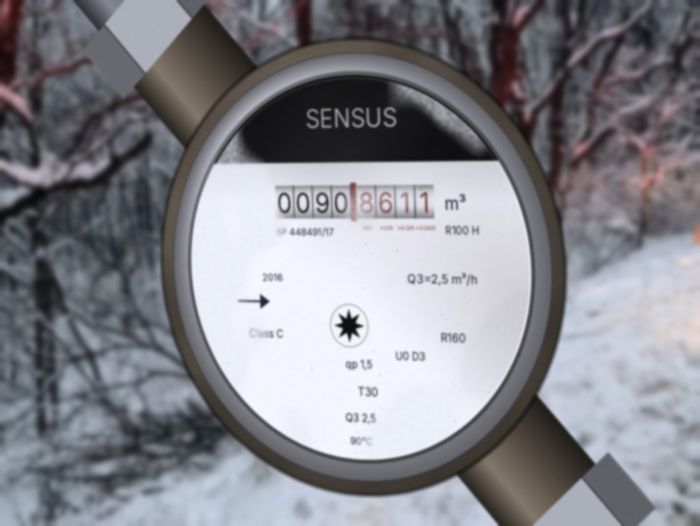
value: {"value": 90.8611, "unit": "m³"}
